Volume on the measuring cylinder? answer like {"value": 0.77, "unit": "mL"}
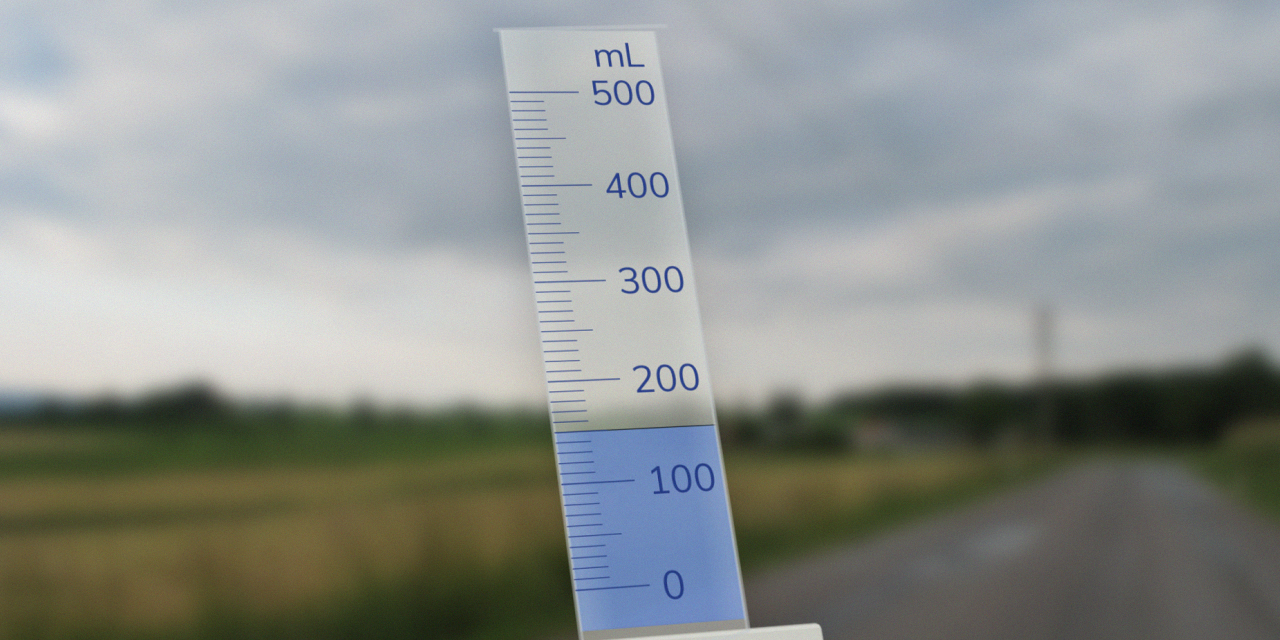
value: {"value": 150, "unit": "mL"}
